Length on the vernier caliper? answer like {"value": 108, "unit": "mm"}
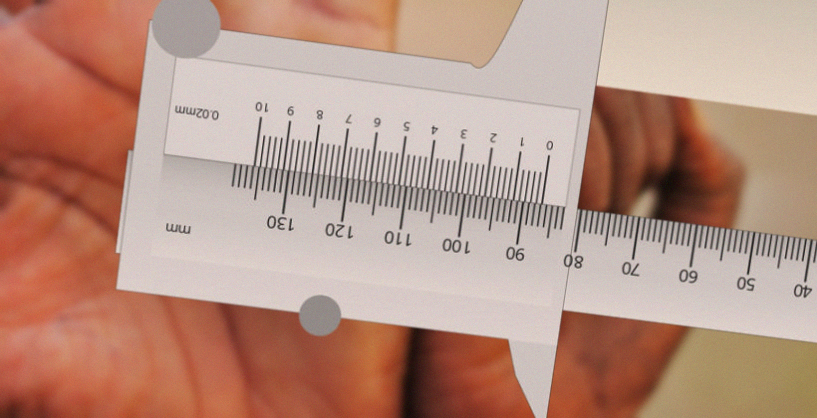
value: {"value": 86.8, "unit": "mm"}
